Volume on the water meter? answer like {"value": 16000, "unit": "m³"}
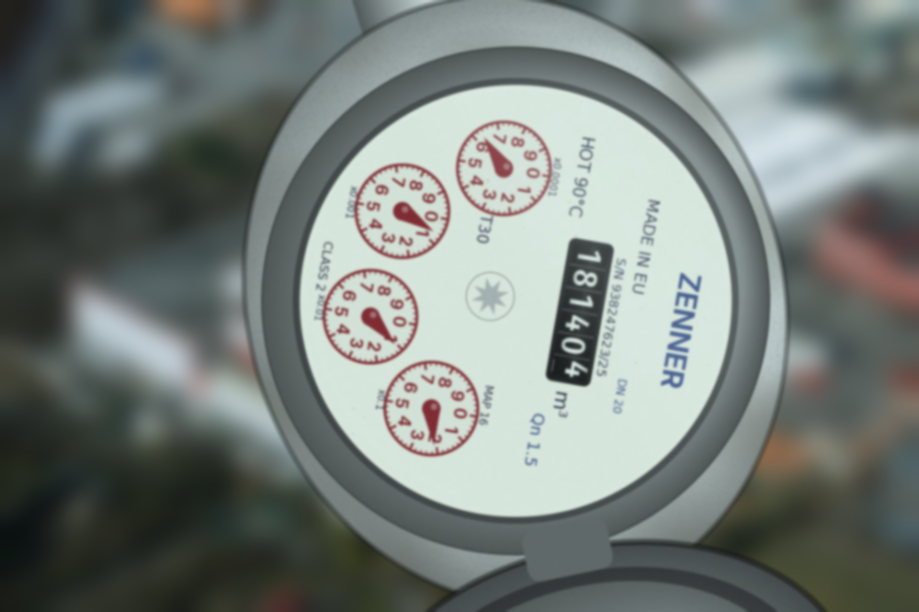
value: {"value": 181404.2106, "unit": "m³"}
